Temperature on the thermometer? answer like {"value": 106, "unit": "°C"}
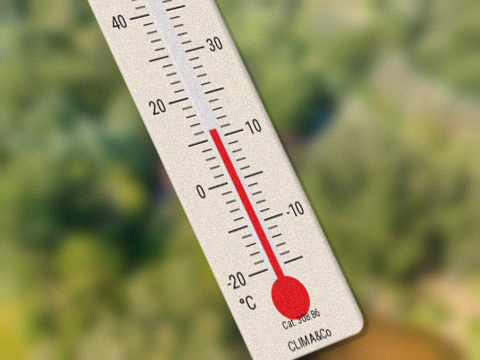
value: {"value": 12, "unit": "°C"}
